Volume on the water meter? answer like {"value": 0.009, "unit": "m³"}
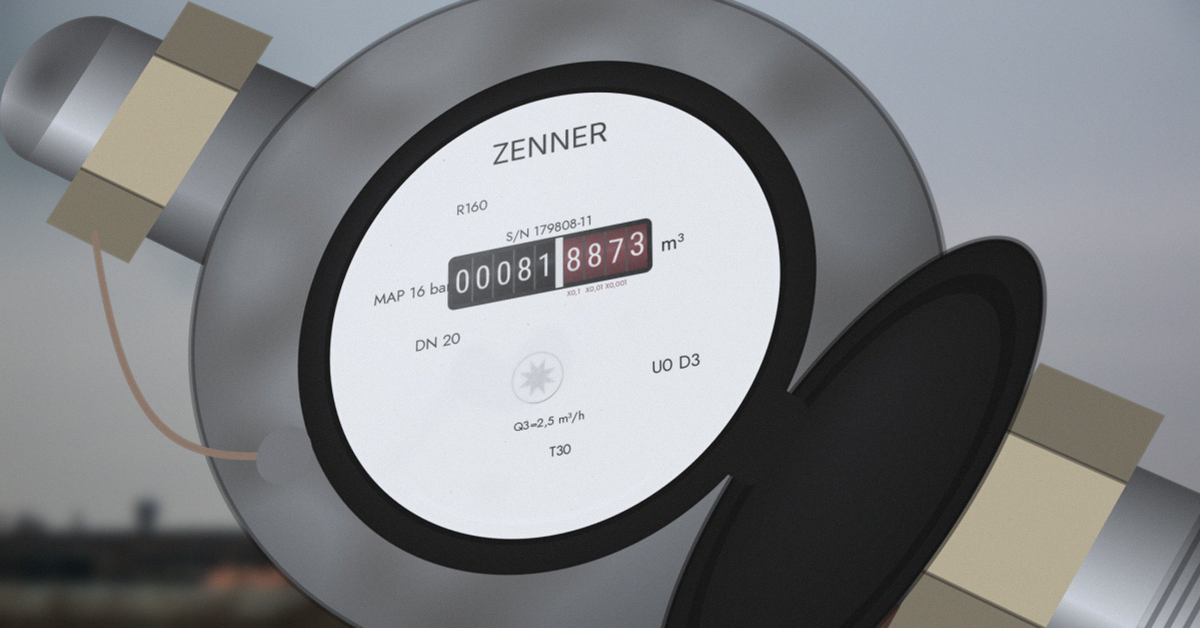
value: {"value": 81.8873, "unit": "m³"}
